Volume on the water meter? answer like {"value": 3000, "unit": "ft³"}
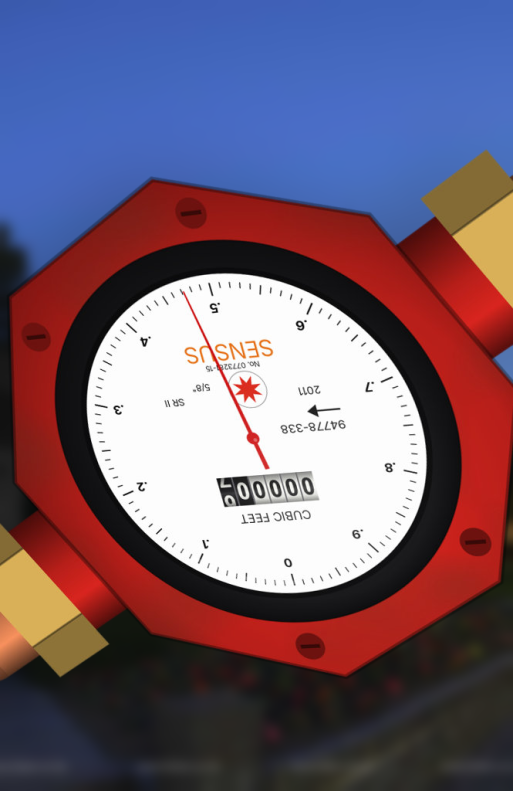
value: {"value": 6.47, "unit": "ft³"}
